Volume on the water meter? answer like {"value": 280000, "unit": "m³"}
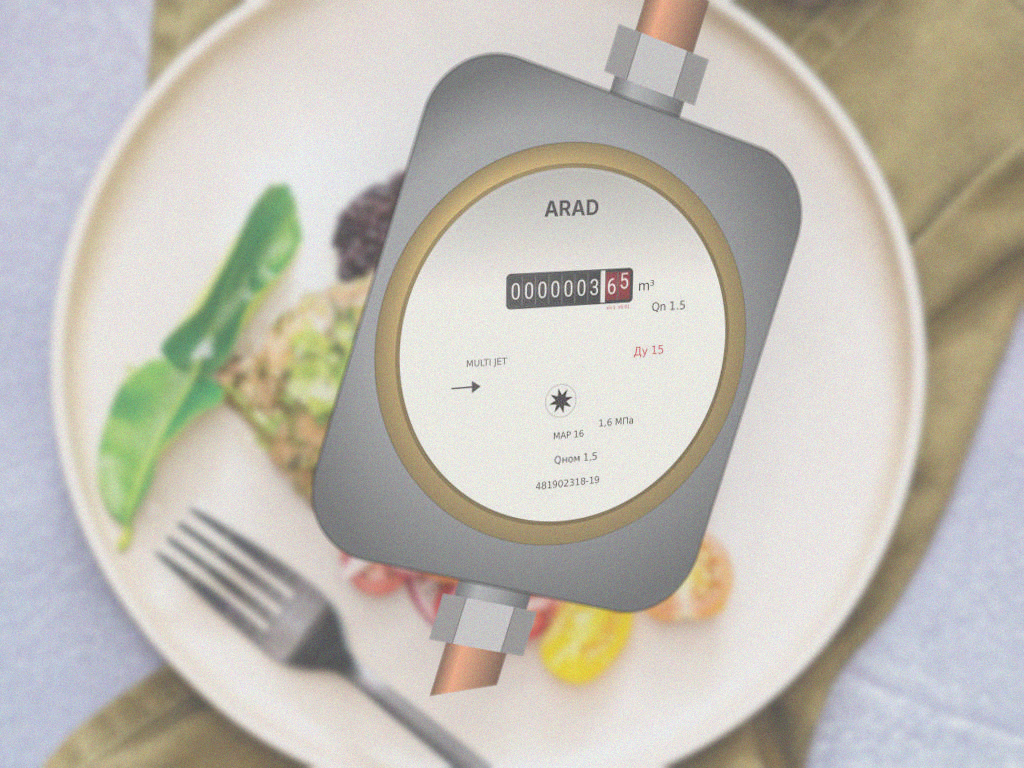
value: {"value": 3.65, "unit": "m³"}
